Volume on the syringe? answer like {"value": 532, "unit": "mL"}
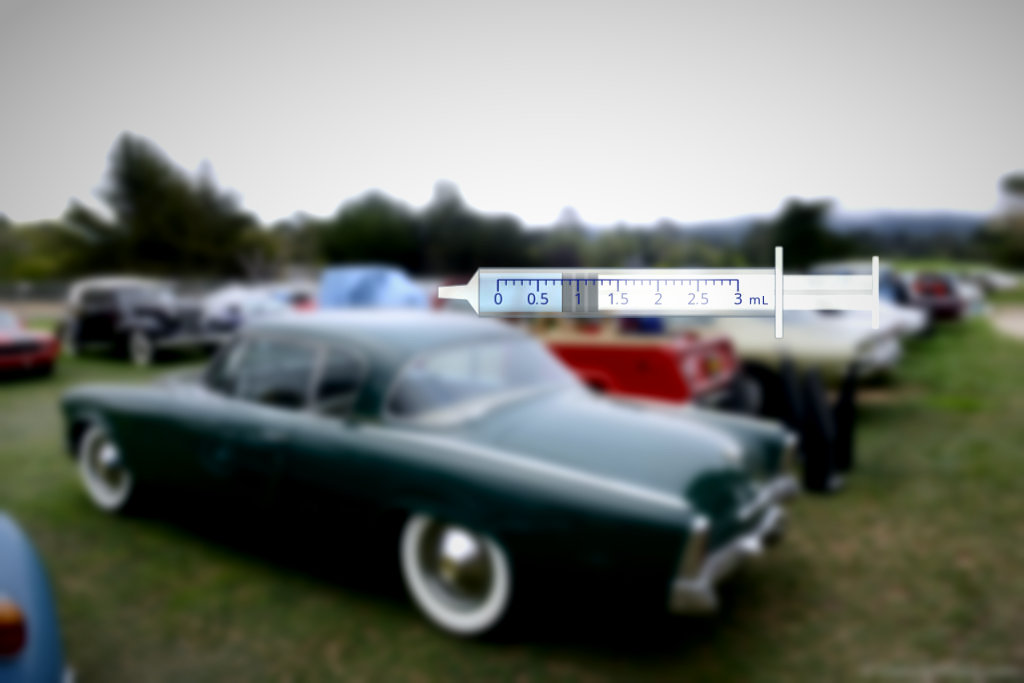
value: {"value": 0.8, "unit": "mL"}
